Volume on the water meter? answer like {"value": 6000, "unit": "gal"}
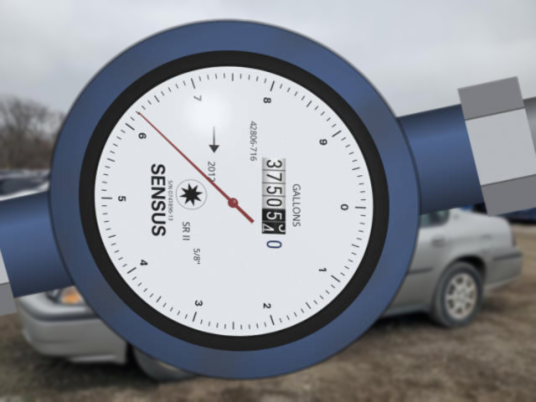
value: {"value": 3750536.2, "unit": "gal"}
